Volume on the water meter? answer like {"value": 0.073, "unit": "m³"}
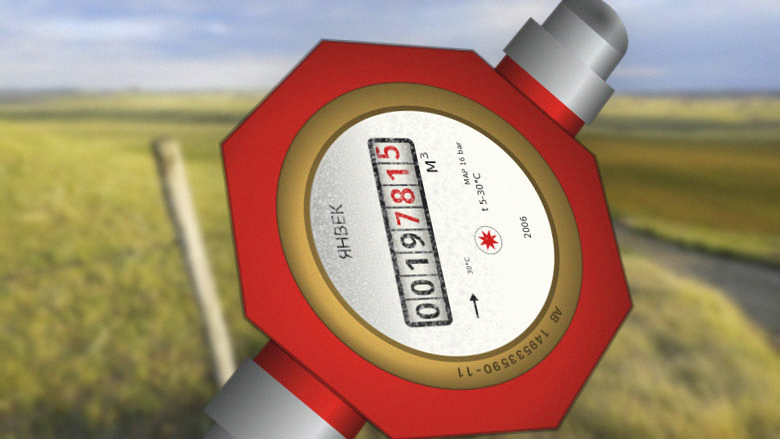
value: {"value": 19.7815, "unit": "m³"}
